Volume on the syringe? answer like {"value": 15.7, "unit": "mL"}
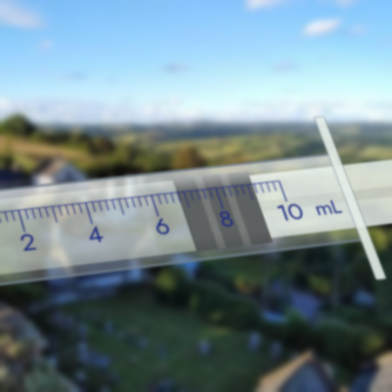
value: {"value": 6.8, "unit": "mL"}
